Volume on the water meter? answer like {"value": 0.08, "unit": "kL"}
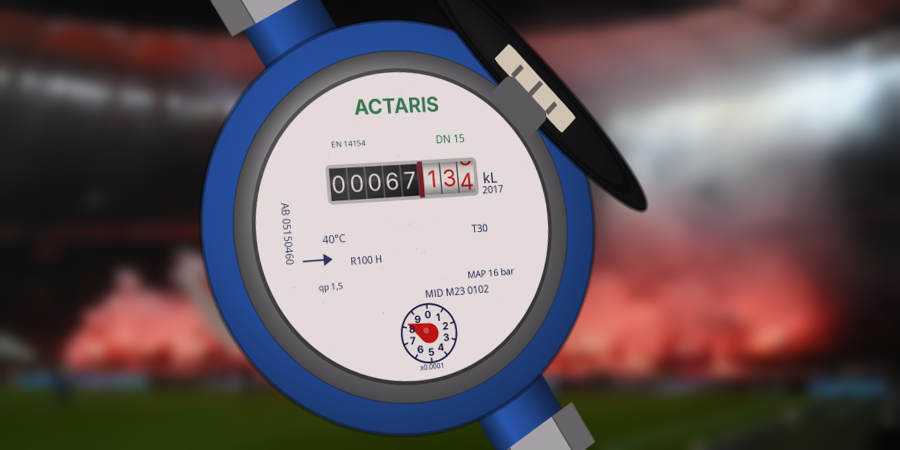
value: {"value": 67.1338, "unit": "kL"}
